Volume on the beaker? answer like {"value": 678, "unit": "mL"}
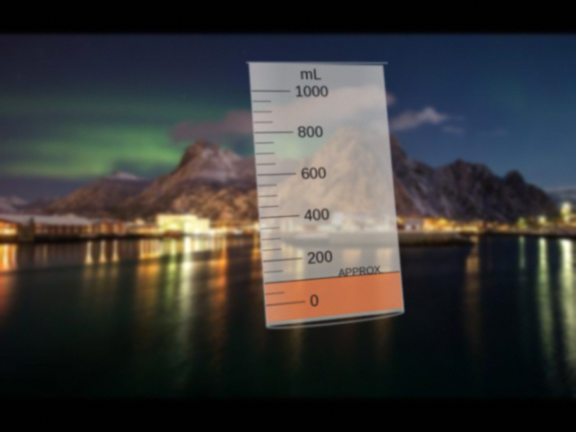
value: {"value": 100, "unit": "mL"}
